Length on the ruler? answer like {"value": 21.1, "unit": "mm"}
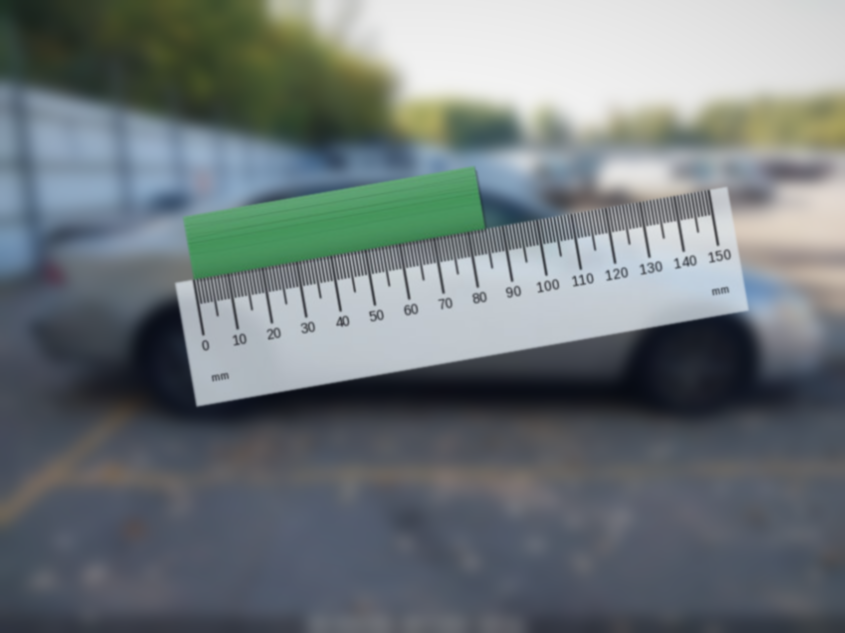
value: {"value": 85, "unit": "mm"}
